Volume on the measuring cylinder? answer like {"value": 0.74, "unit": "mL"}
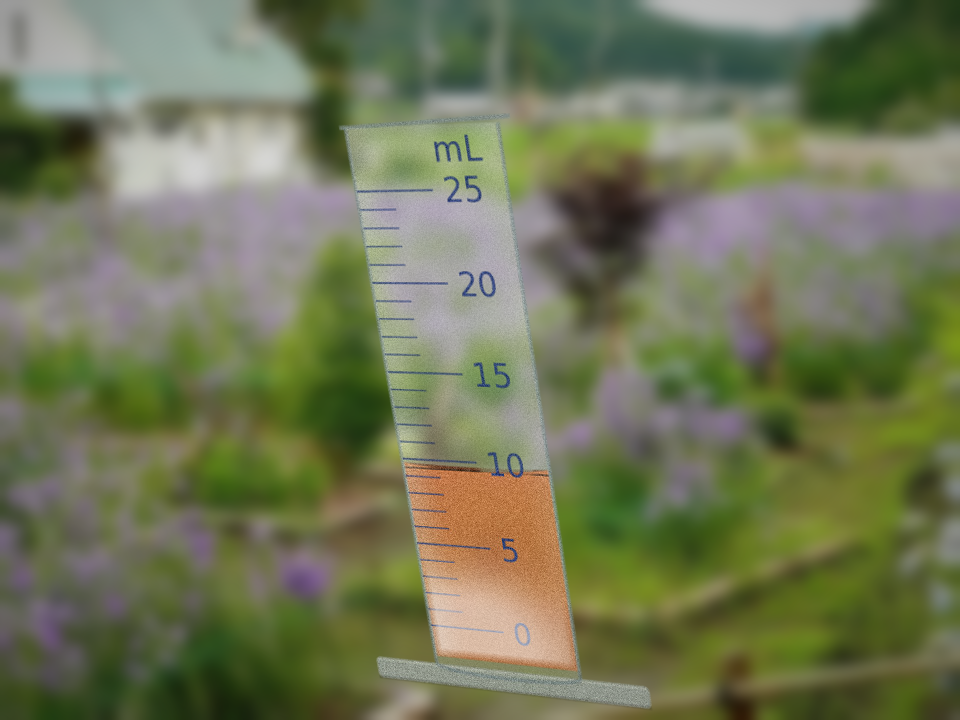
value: {"value": 9.5, "unit": "mL"}
